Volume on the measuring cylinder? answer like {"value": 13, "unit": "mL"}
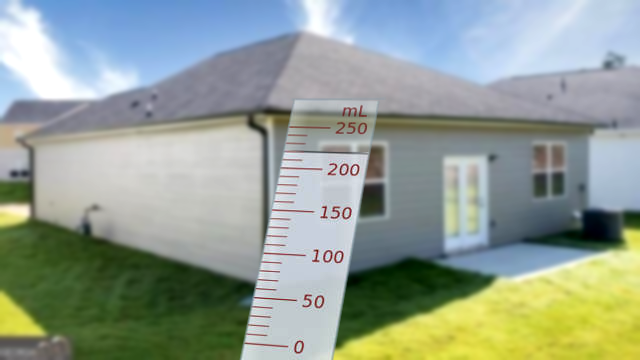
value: {"value": 220, "unit": "mL"}
